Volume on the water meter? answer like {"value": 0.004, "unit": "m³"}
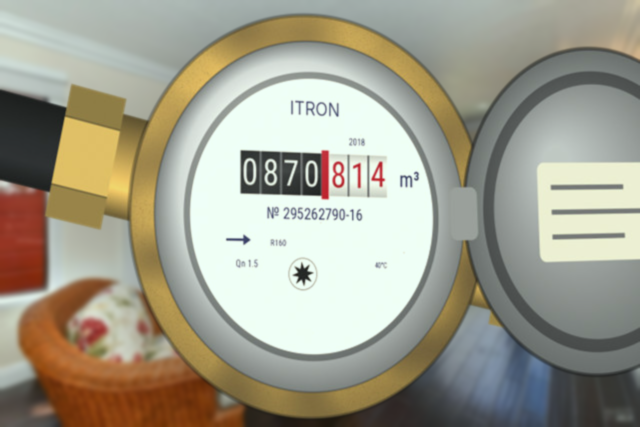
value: {"value": 870.814, "unit": "m³"}
